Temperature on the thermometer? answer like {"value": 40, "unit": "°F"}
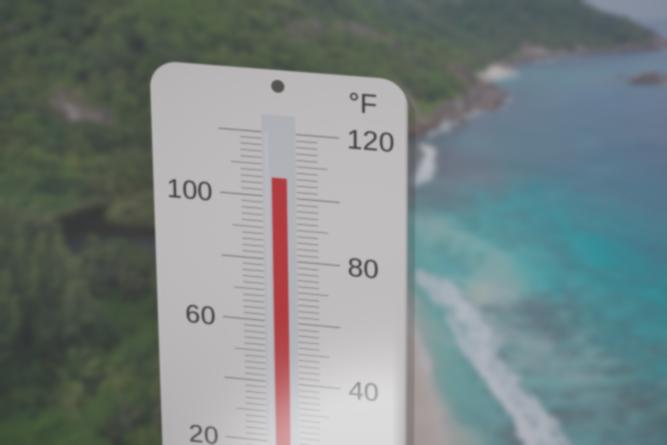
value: {"value": 106, "unit": "°F"}
